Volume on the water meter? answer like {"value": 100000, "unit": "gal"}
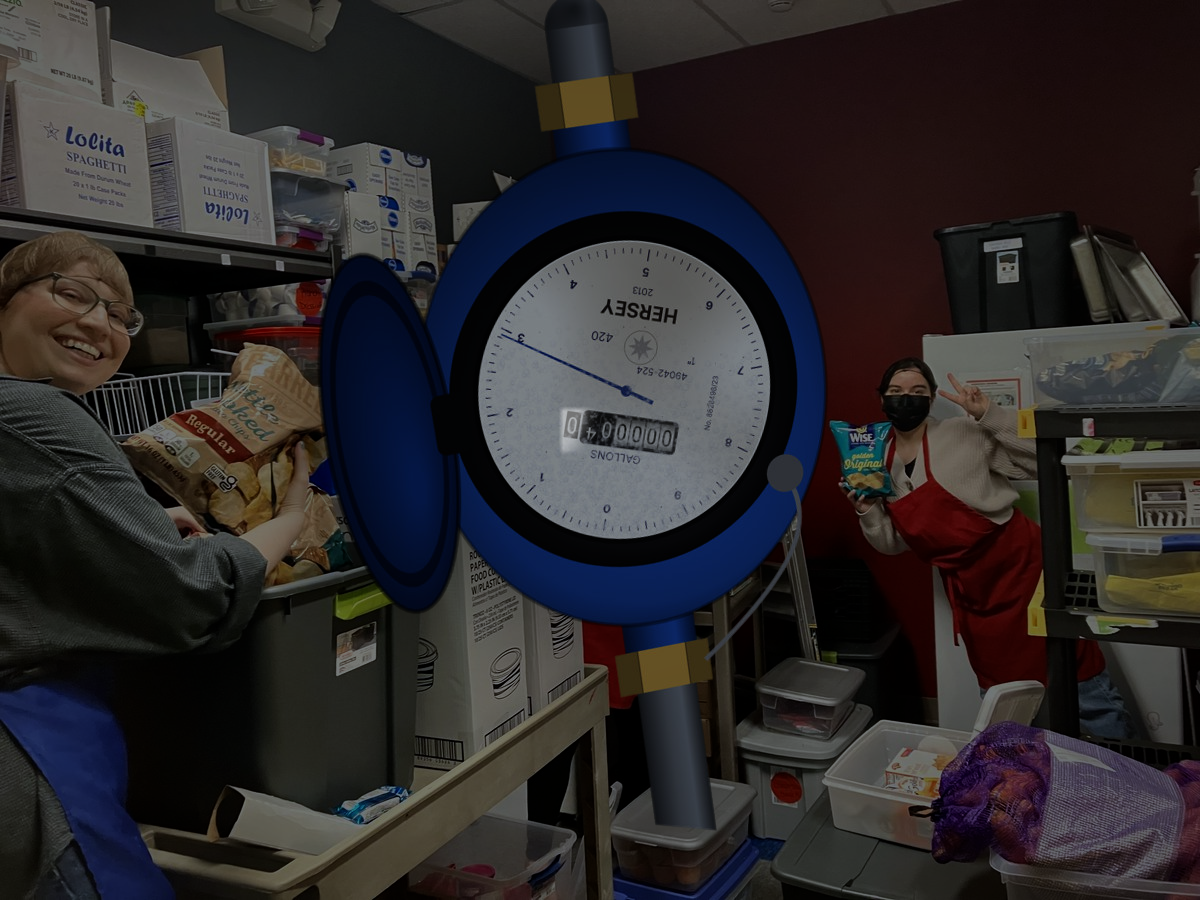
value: {"value": 42.9, "unit": "gal"}
